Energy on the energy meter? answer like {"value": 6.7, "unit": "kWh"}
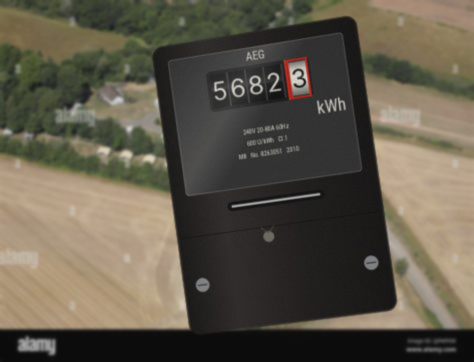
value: {"value": 5682.3, "unit": "kWh"}
